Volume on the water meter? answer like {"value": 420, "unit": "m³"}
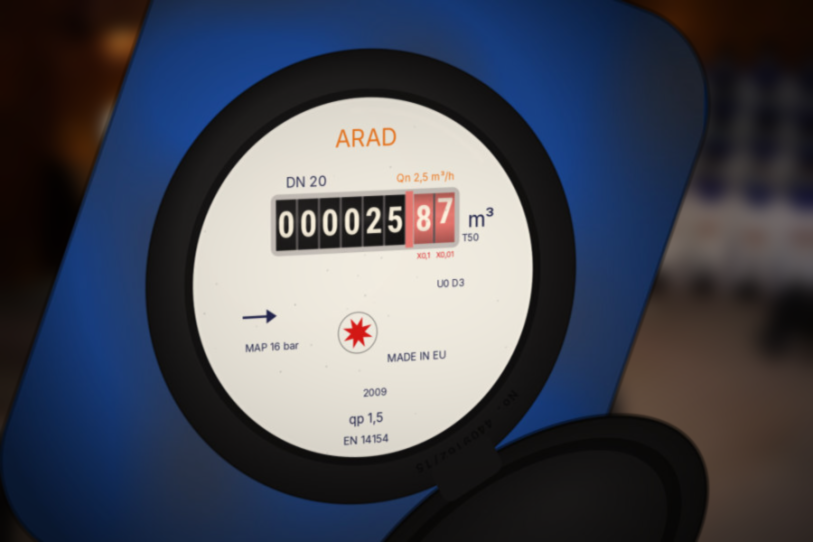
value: {"value": 25.87, "unit": "m³"}
